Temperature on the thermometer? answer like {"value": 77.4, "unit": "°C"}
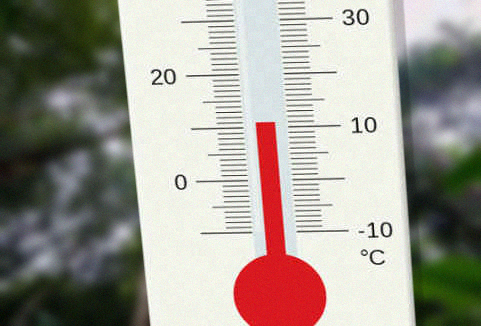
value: {"value": 11, "unit": "°C"}
